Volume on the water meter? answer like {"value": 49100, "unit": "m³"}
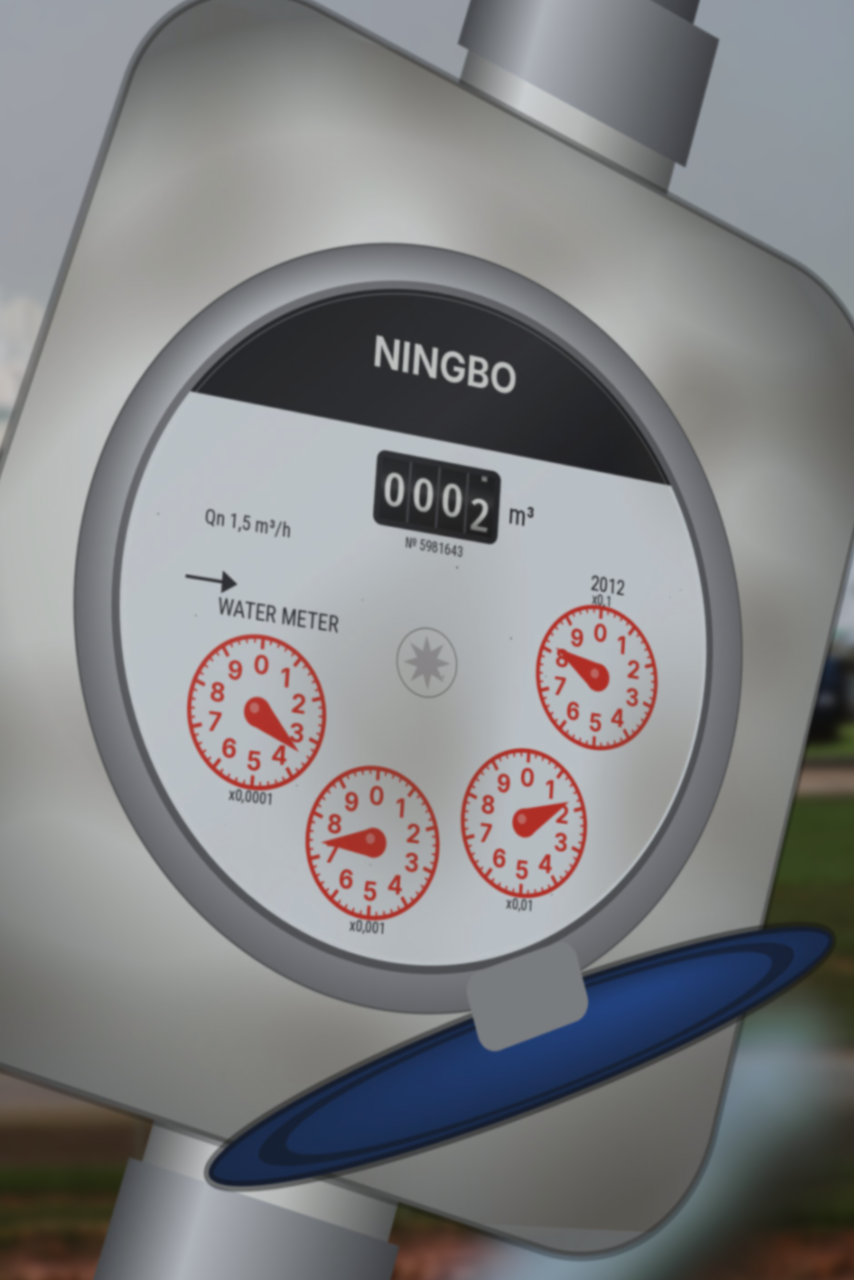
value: {"value": 1.8173, "unit": "m³"}
